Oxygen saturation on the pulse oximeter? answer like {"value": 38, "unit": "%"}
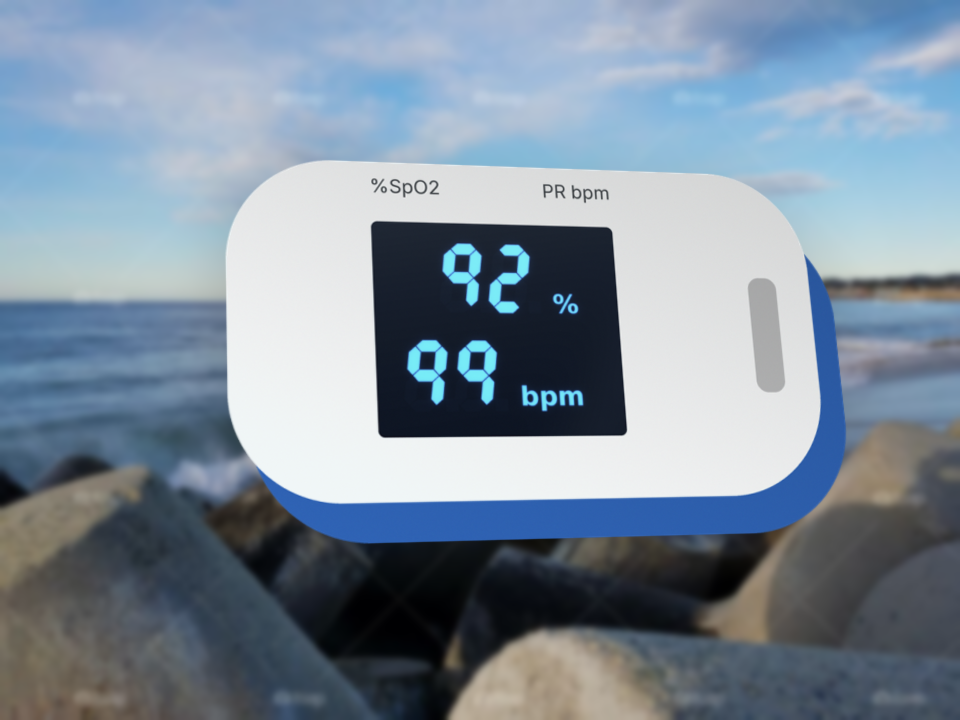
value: {"value": 92, "unit": "%"}
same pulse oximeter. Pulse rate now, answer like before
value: {"value": 99, "unit": "bpm"}
